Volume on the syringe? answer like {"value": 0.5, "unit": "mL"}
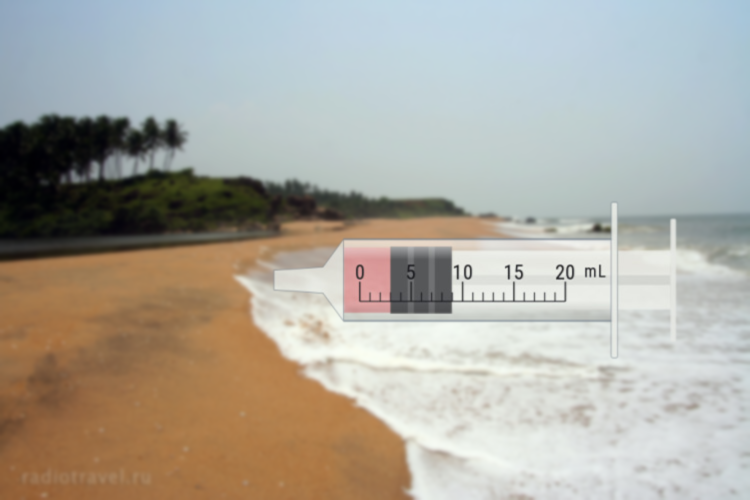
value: {"value": 3, "unit": "mL"}
